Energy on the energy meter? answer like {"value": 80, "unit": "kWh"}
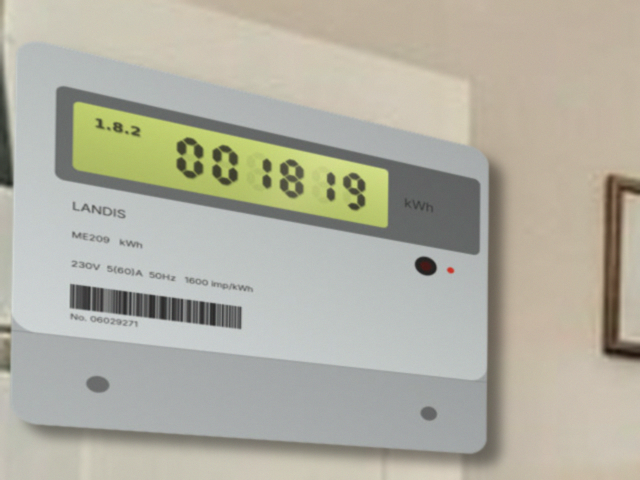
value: {"value": 1819, "unit": "kWh"}
